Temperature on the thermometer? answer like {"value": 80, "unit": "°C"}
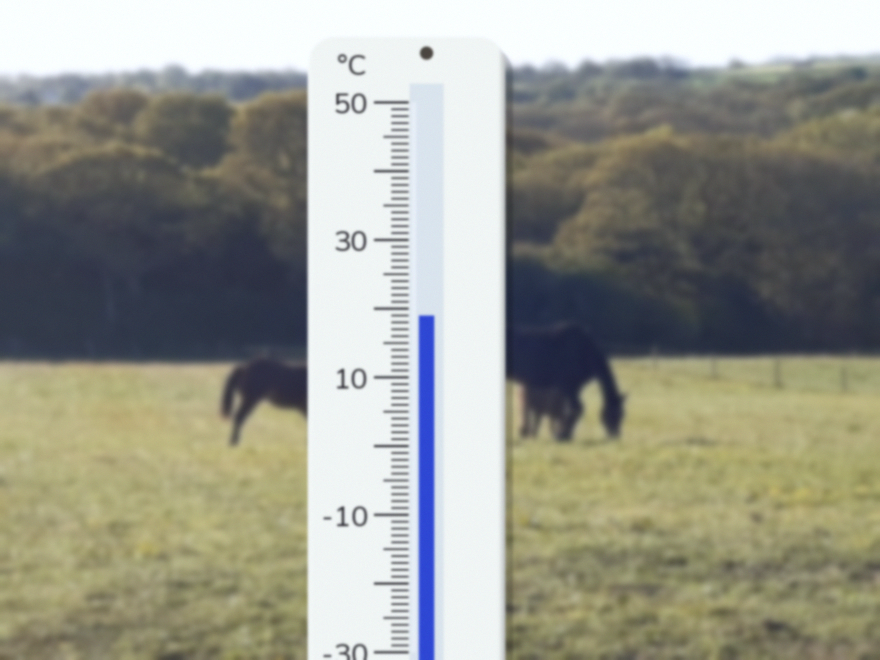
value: {"value": 19, "unit": "°C"}
